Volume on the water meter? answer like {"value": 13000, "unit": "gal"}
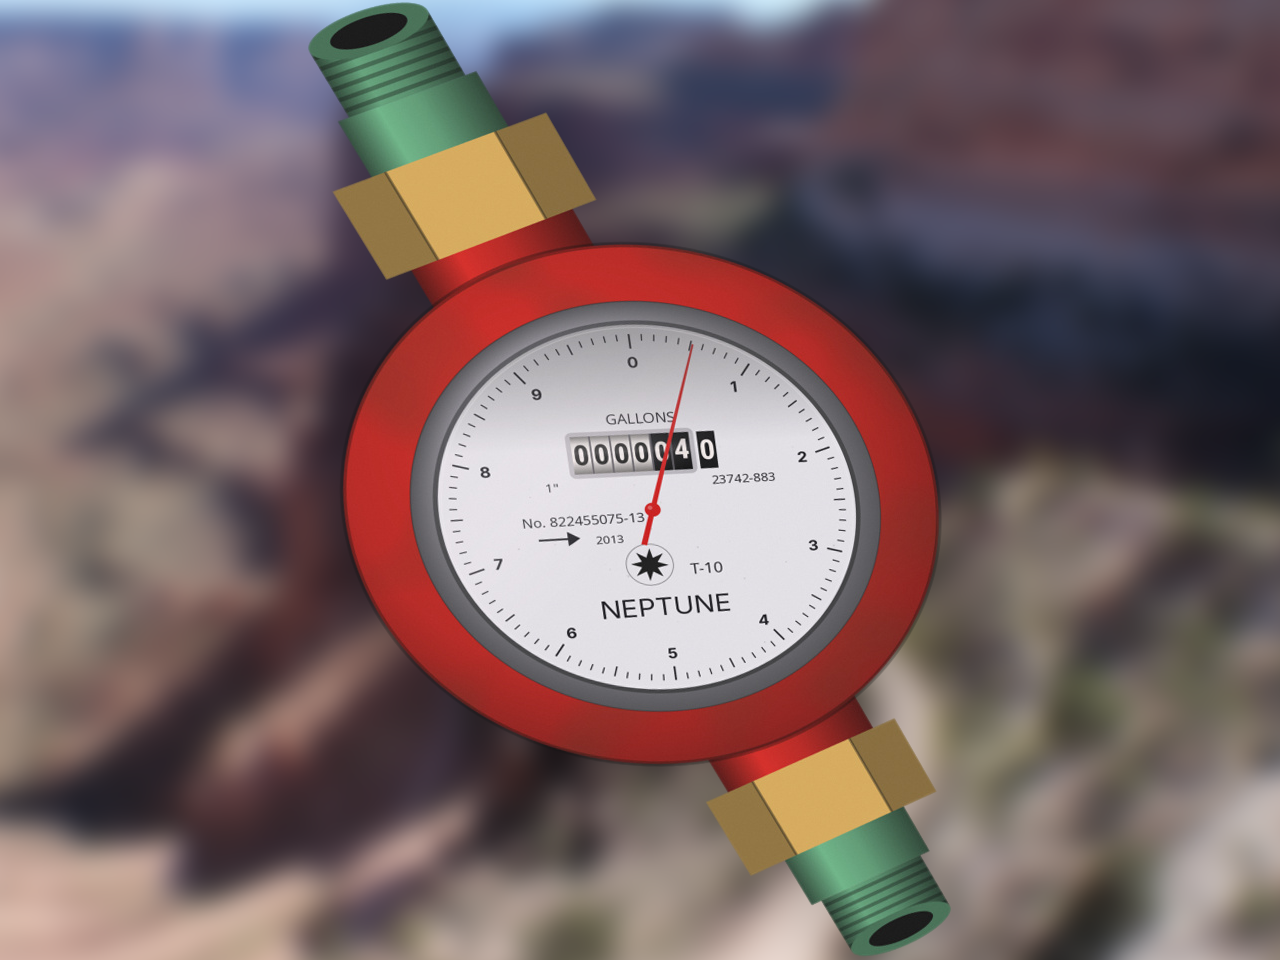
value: {"value": 40.5, "unit": "gal"}
